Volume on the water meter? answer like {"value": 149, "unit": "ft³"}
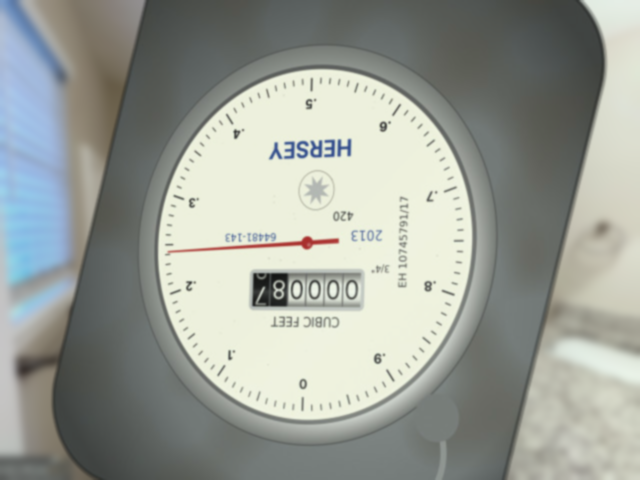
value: {"value": 87.24, "unit": "ft³"}
